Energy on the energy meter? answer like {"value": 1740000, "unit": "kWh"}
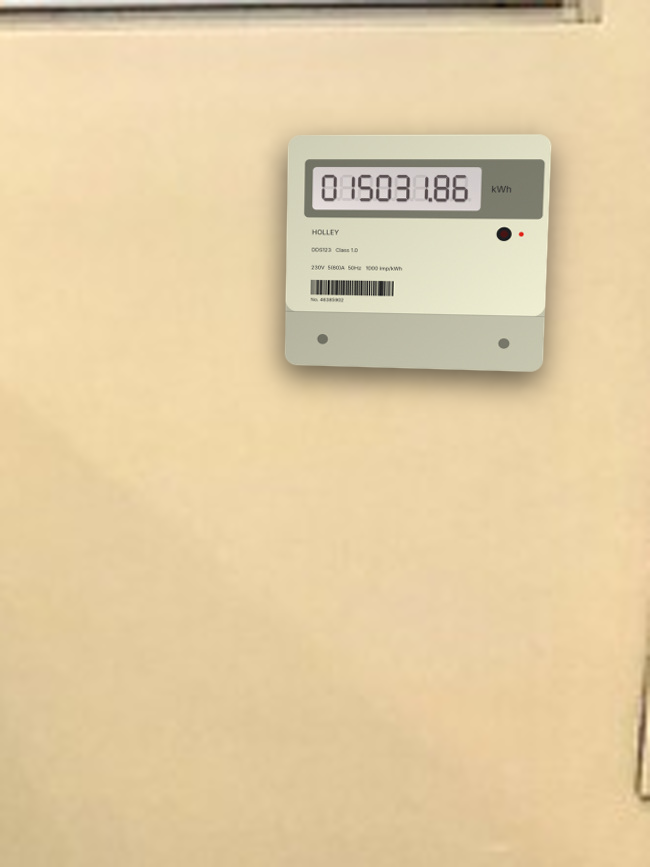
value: {"value": 15031.86, "unit": "kWh"}
